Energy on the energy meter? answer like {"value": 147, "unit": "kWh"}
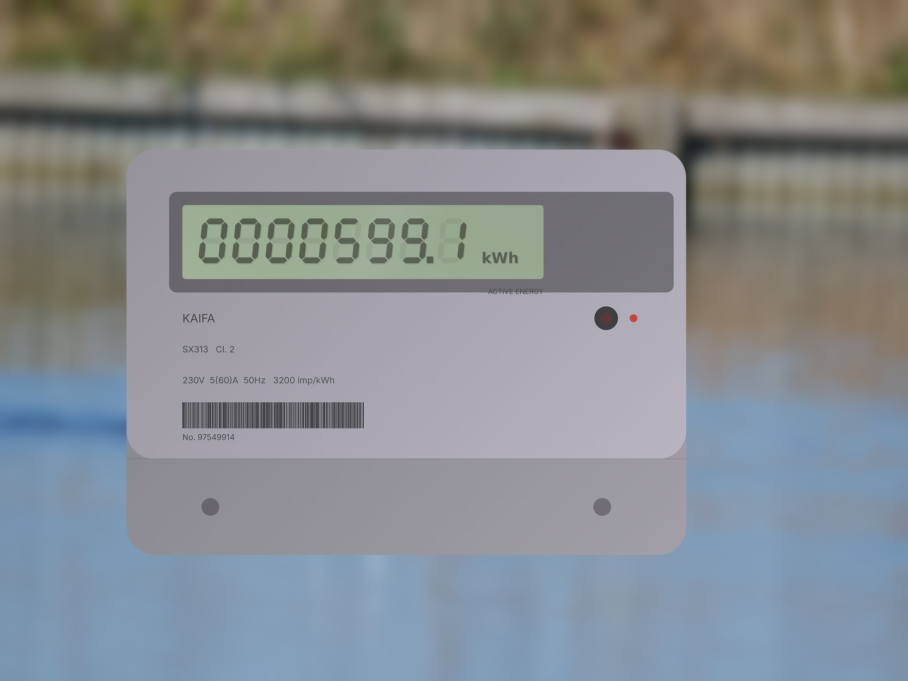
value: {"value": 599.1, "unit": "kWh"}
